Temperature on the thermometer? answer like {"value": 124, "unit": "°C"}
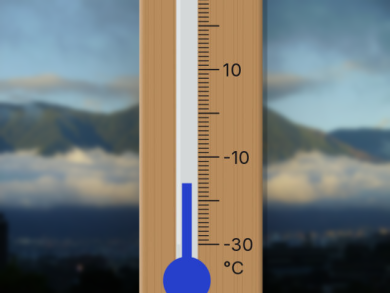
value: {"value": -16, "unit": "°C"}
